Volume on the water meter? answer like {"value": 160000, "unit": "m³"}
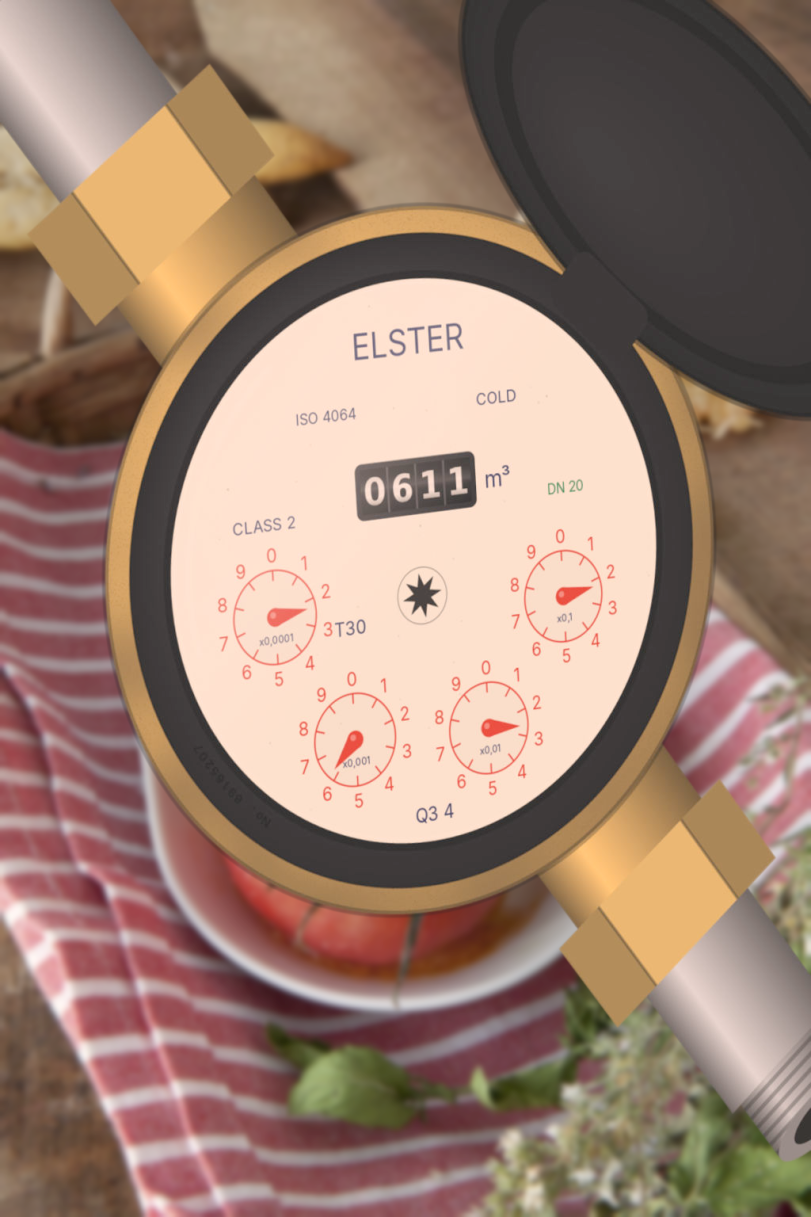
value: {"value": 611.2262, "unit": "m³"}
